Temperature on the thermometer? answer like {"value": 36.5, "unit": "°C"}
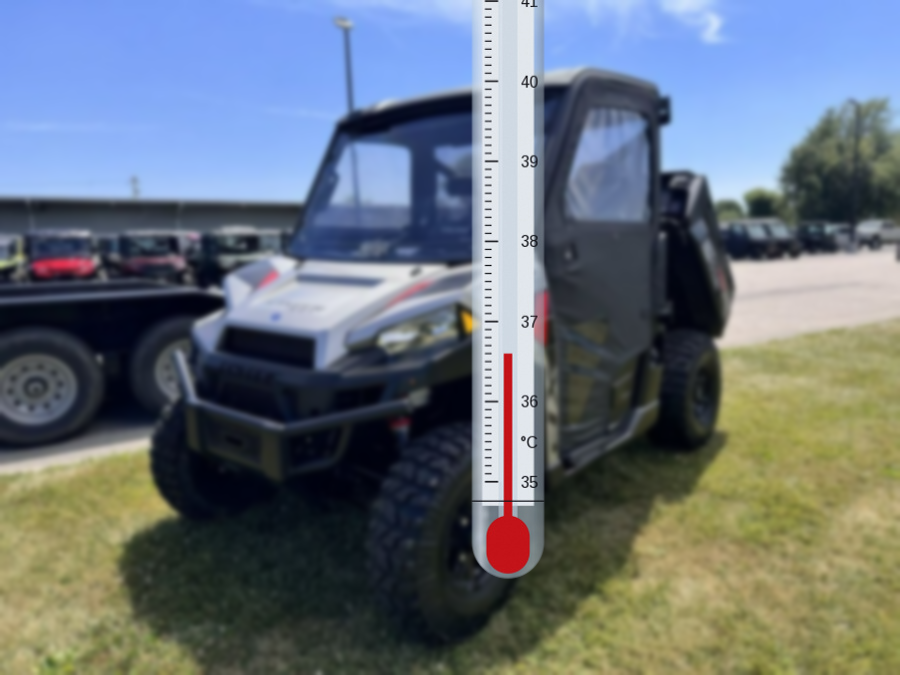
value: {"value": 36.6, "unit": "°C"}
